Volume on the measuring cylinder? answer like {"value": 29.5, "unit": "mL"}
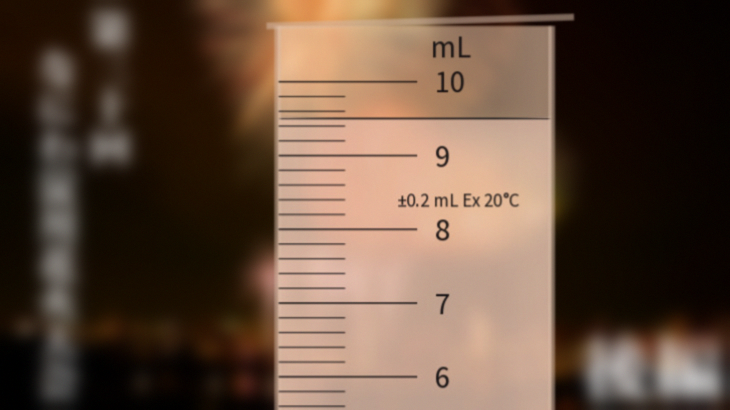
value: {"value": 9.5, "unit": "mL"}
